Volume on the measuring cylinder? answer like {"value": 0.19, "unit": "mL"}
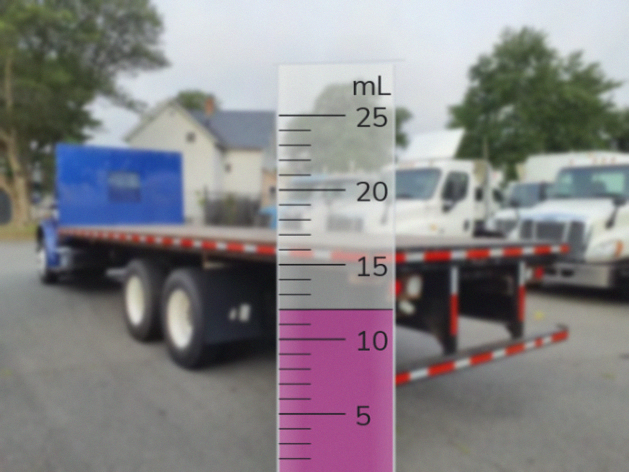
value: {"value": 12, "unit": "mL"}
